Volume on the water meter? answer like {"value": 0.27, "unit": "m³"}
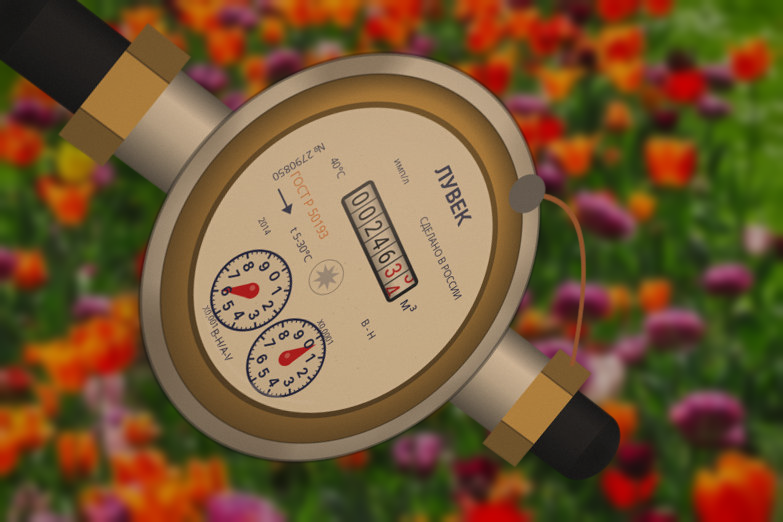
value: {"value": 246.3360, "unit": "m³"}
